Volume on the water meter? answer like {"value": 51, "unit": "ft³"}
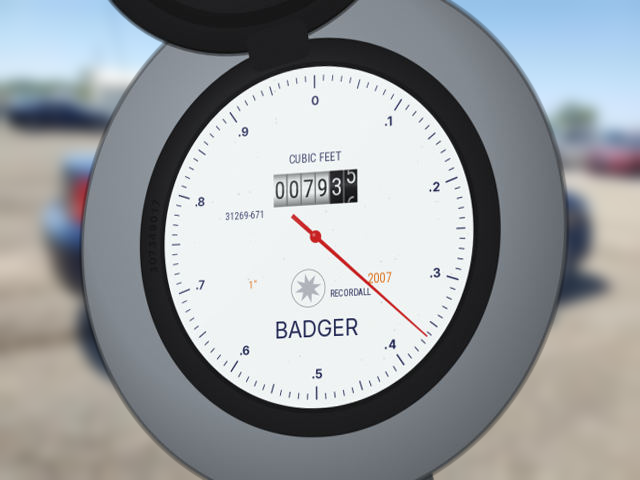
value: {"value": 7935.36, "unit": "ft³"}
